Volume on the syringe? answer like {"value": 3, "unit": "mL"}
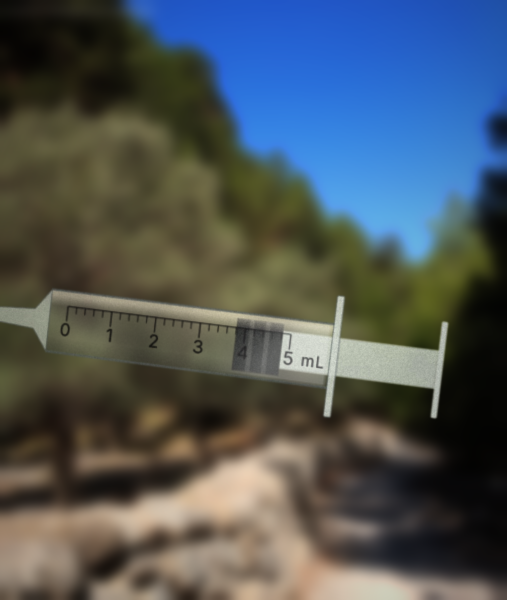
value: {"value": 3.8, "unit": "mL"}
